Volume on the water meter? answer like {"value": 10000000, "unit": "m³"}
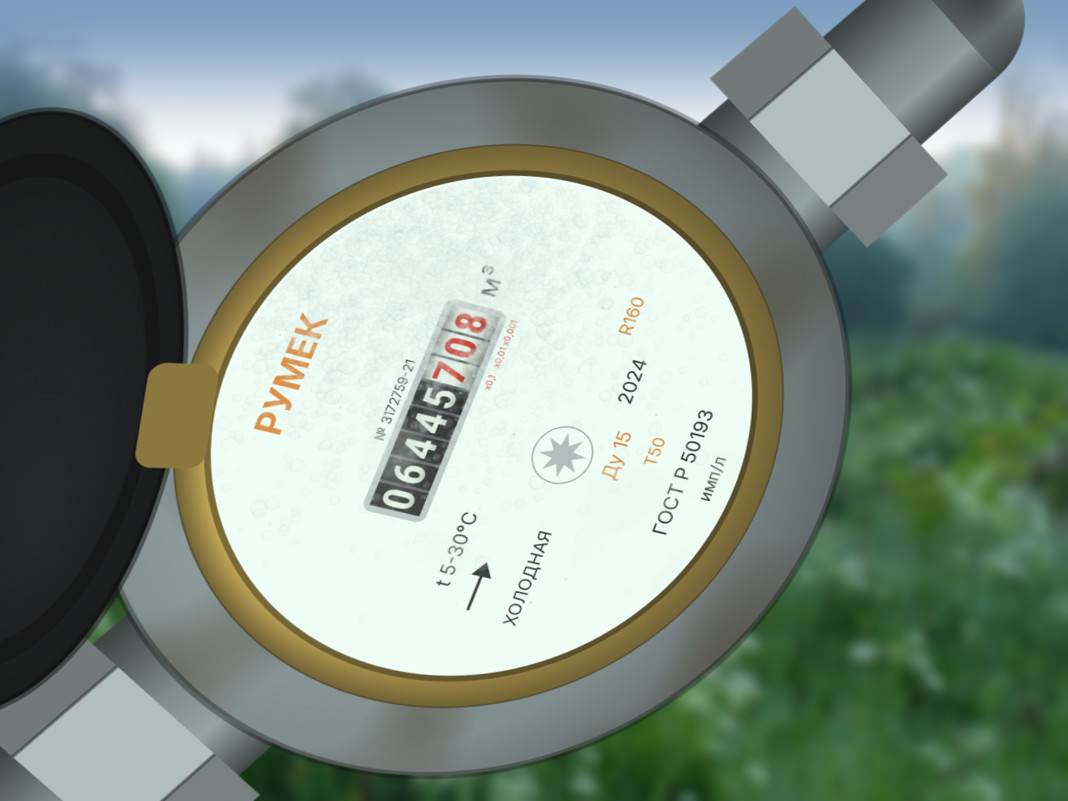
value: {"value": 6445.708, "unit": "m³"}
